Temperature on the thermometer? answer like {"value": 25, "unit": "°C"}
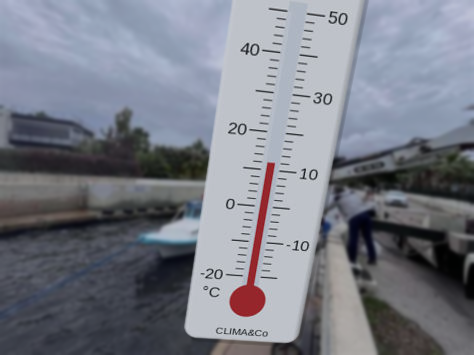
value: {"value": 12, "unit": "°C"}
